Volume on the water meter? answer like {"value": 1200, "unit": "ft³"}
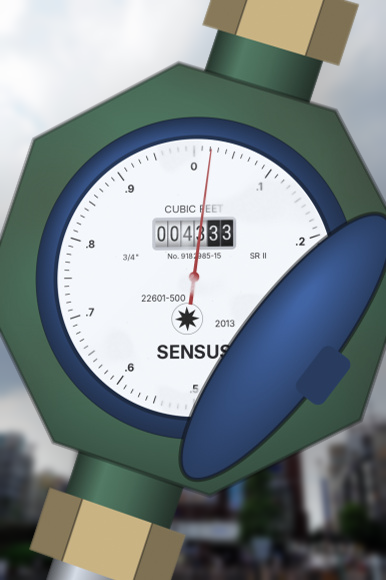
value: {"value": 4333.02, "unit": "ft³"}
